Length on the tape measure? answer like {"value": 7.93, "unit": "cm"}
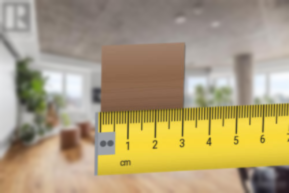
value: {"value": 3, "unit": "cm"}
